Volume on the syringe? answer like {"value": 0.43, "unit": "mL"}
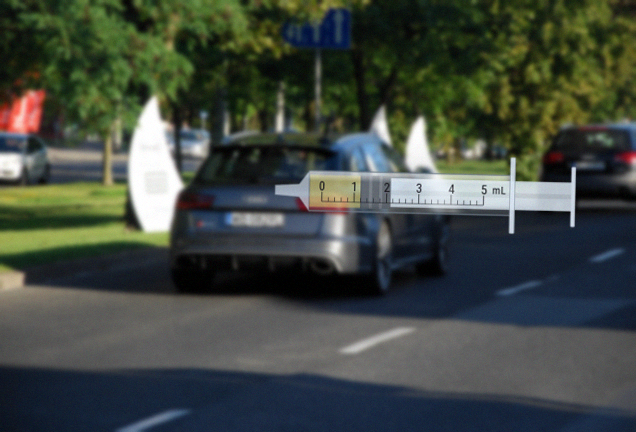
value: {"value": 1.2, "unit": "mL"}
